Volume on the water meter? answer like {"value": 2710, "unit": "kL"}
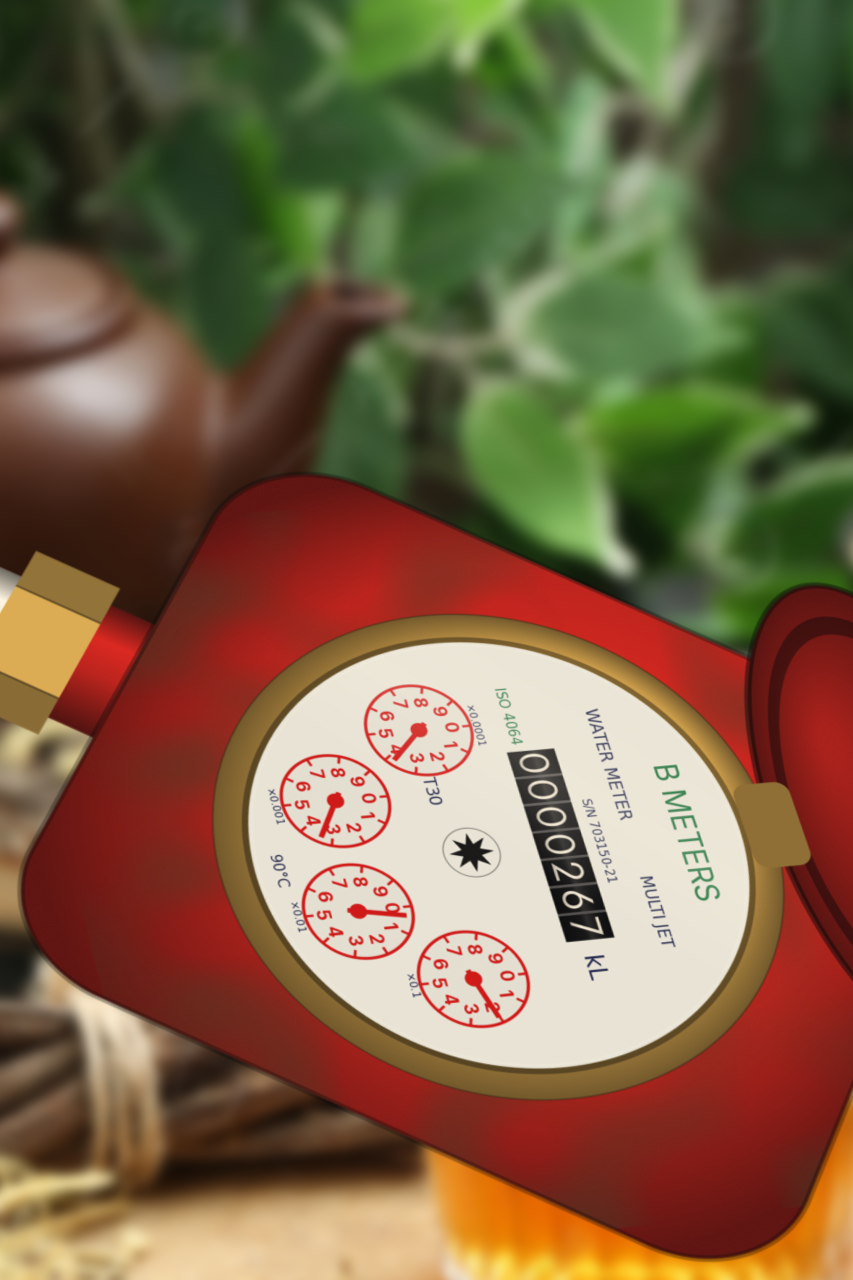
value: {"value": 267.2033, "unit": "kL"}
